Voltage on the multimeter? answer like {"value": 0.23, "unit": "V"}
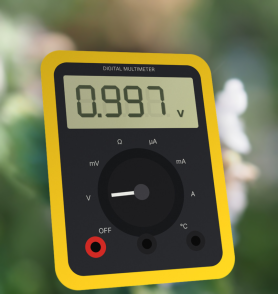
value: {"value": 0.997, "unit": "V"}
